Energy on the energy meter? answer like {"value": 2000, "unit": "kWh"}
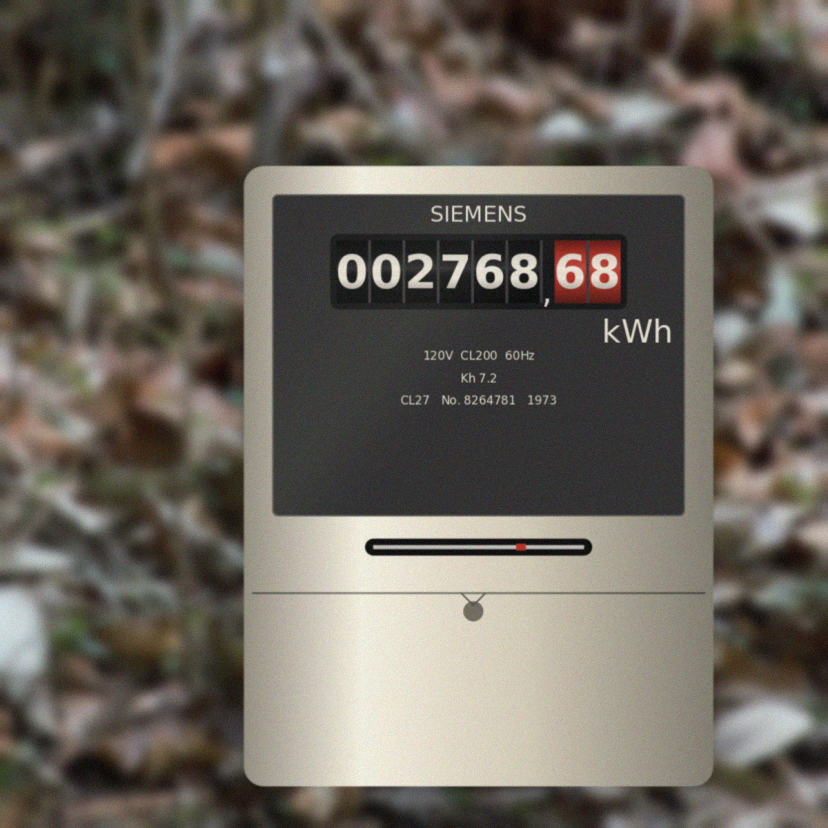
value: {"value": 2768.68, "unit": "kWh"}
